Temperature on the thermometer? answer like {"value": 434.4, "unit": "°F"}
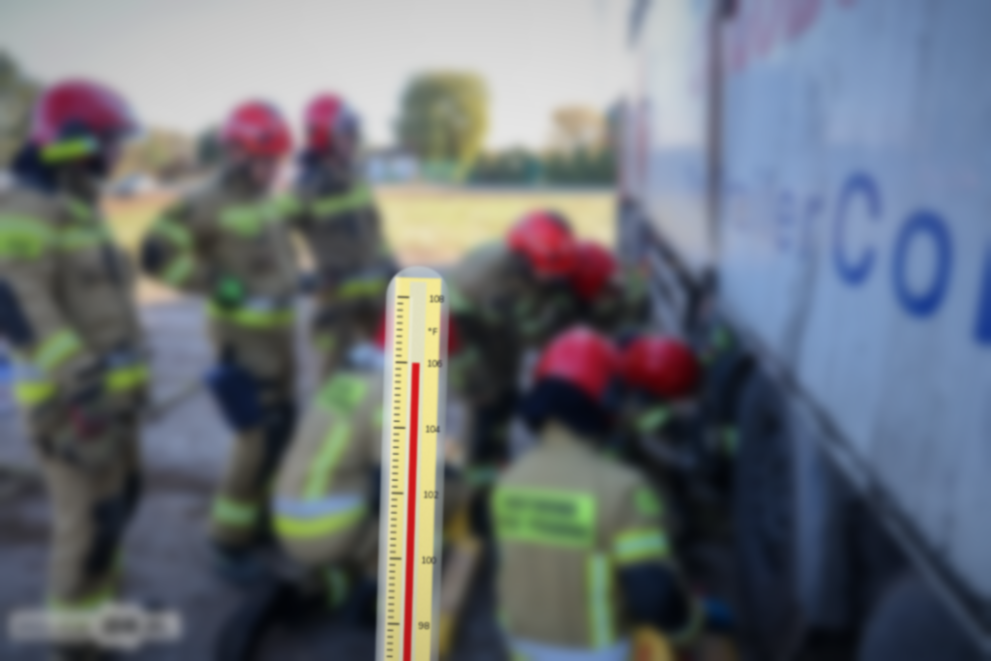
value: {"value": 106, "unit": "°F"}
